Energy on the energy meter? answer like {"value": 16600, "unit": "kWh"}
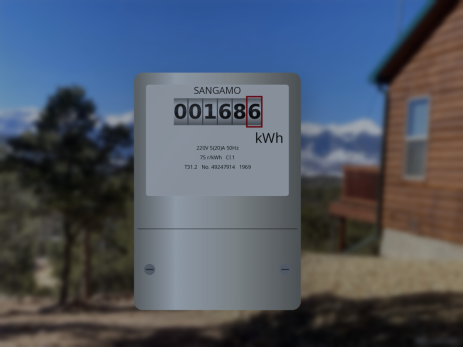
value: {"value": 168.6, "unit": "kWh"}
